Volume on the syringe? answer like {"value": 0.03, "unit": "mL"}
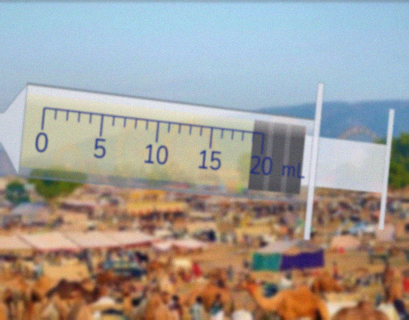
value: {"value": 19, "unit": "mL"}
